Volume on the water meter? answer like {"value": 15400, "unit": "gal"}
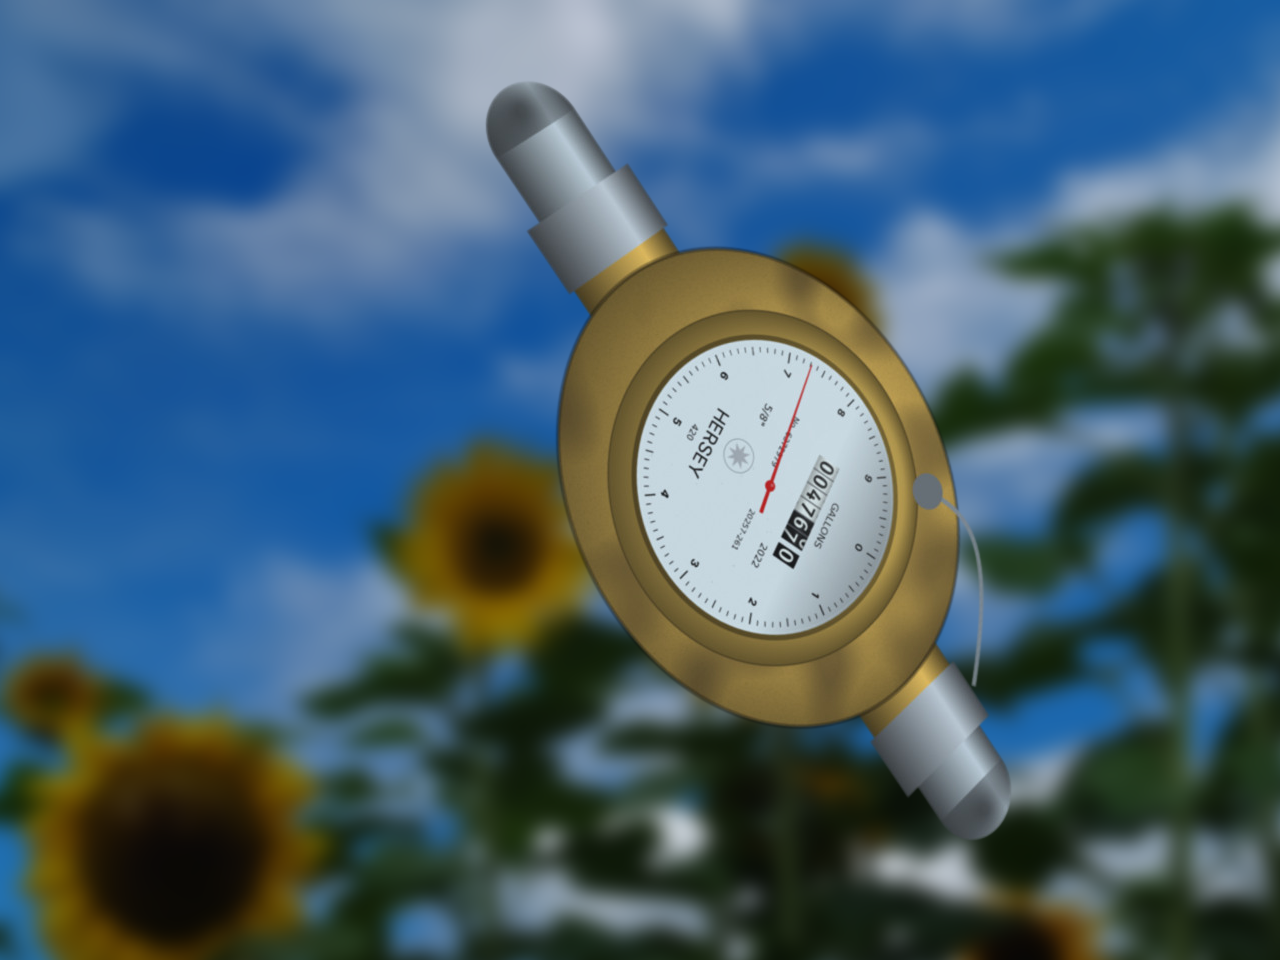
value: {"value": 47667.3, "unit": "gal"}
